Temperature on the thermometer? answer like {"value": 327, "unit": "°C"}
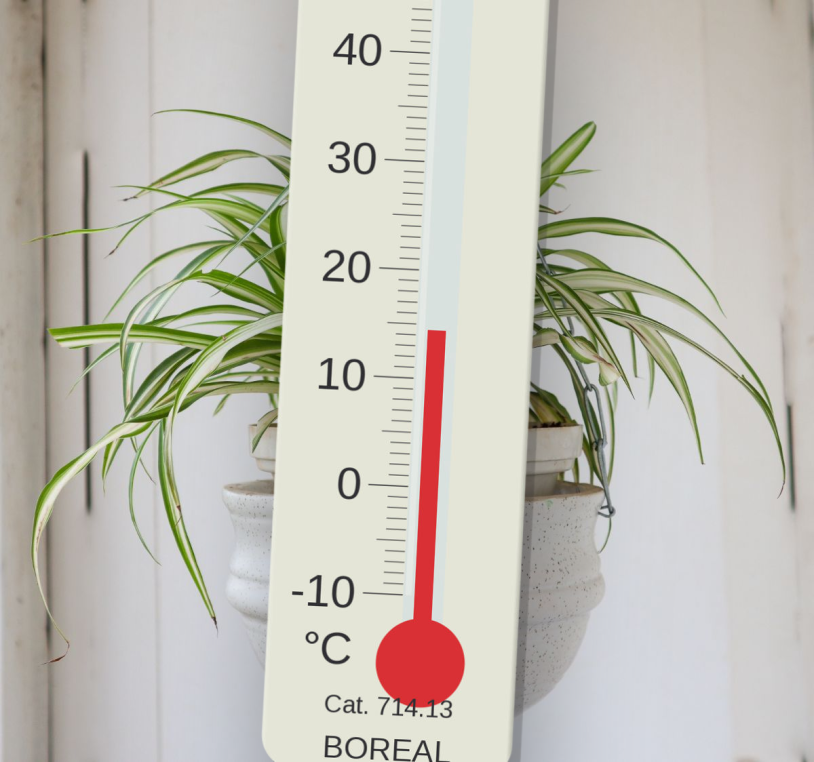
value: {"value": 14.5, "unit": "°C"}
